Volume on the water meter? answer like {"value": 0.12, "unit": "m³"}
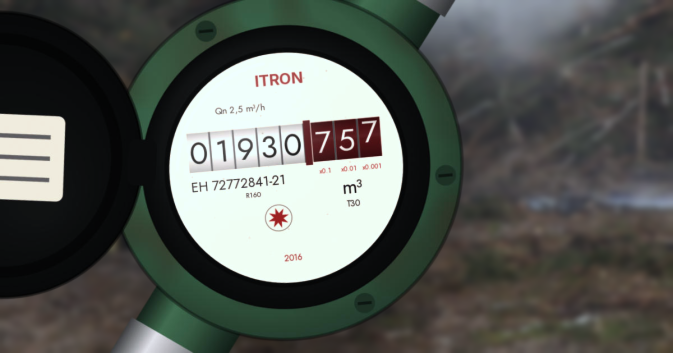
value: {"value": 1930.757, "unit": "m³"}
